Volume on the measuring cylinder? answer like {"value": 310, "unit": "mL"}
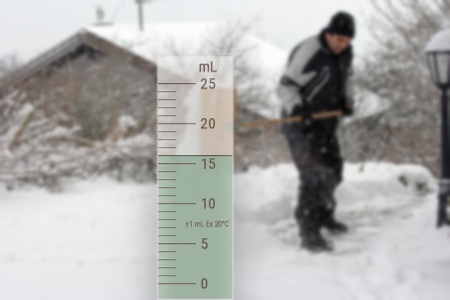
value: {"value": 16, "unit": "mL"}
